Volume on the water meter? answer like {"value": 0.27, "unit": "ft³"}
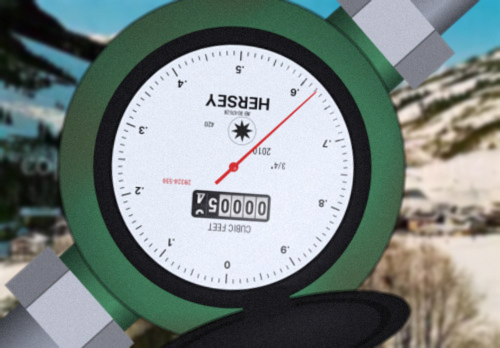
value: {"value": 53.62, "unit": "ft³"}
